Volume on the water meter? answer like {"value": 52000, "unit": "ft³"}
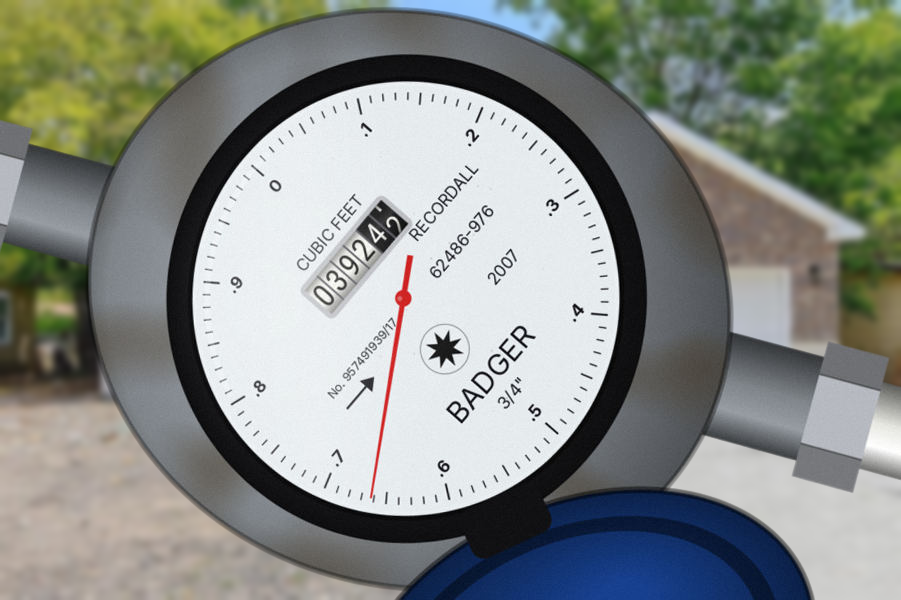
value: {"value": 39241.66, "unit": "ft³"}
